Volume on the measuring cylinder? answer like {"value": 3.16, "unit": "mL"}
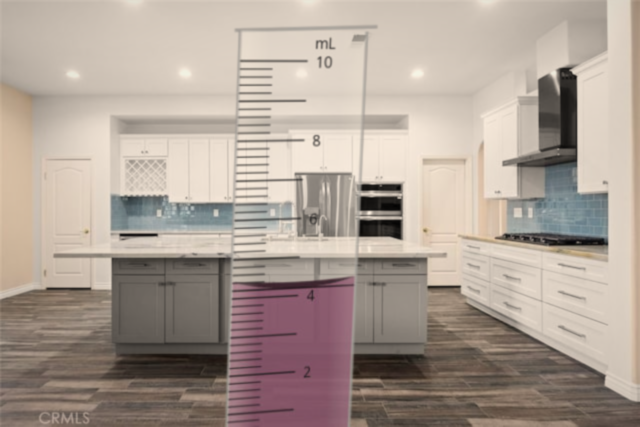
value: {"value": 4.2, "unit": "mL"}
